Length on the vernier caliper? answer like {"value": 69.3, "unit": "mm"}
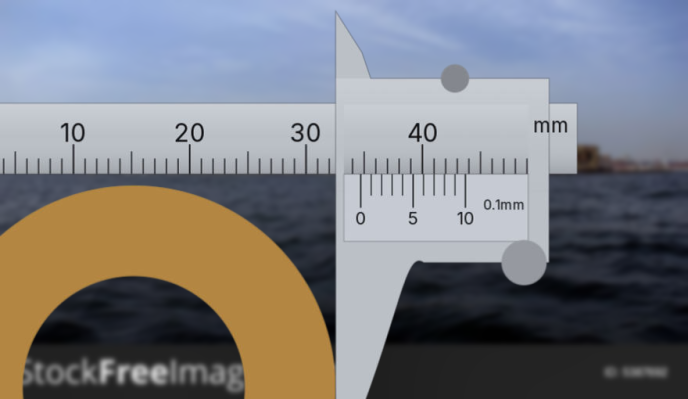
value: {"value": 34.7, "unit": "mm"}
